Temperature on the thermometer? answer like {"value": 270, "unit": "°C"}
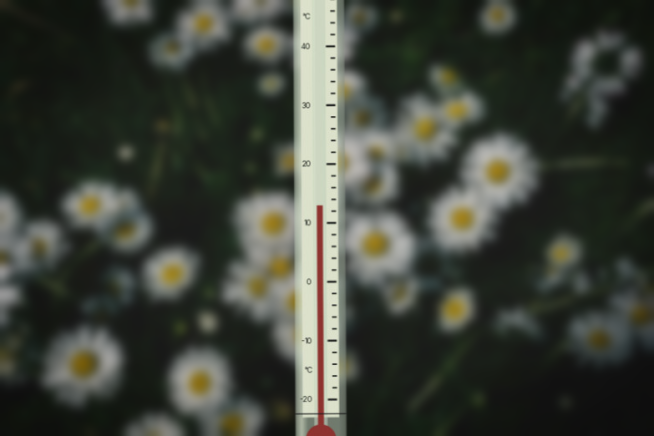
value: {"value": 13, "unit": "°C"}
